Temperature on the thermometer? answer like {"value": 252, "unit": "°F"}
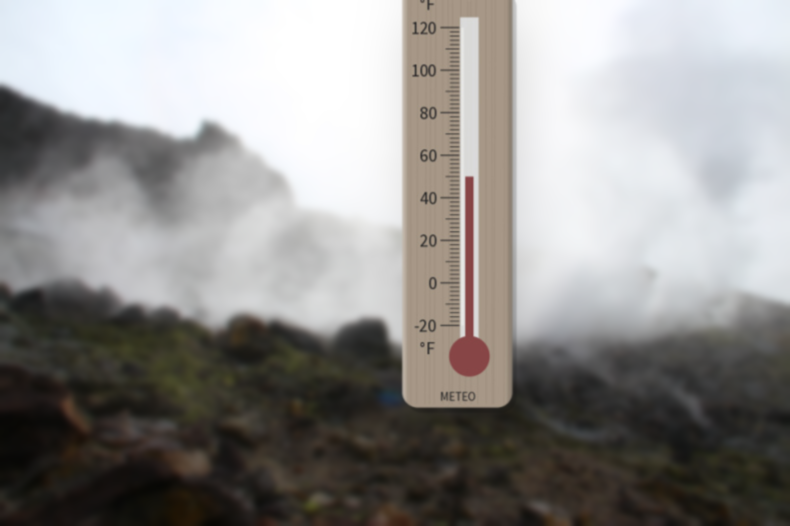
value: {"value": 50, "unit": "°F"}
